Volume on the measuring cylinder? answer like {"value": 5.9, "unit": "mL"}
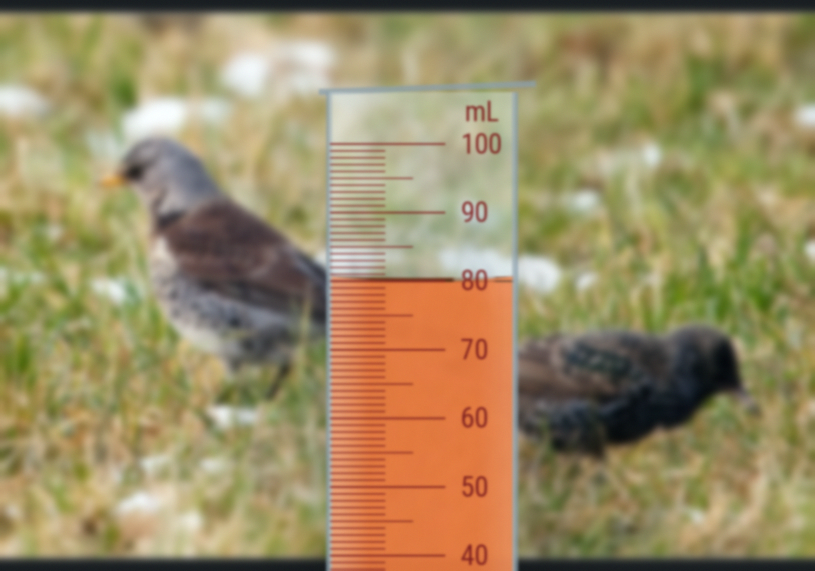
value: {"value": 80, "unit": "mL"}
